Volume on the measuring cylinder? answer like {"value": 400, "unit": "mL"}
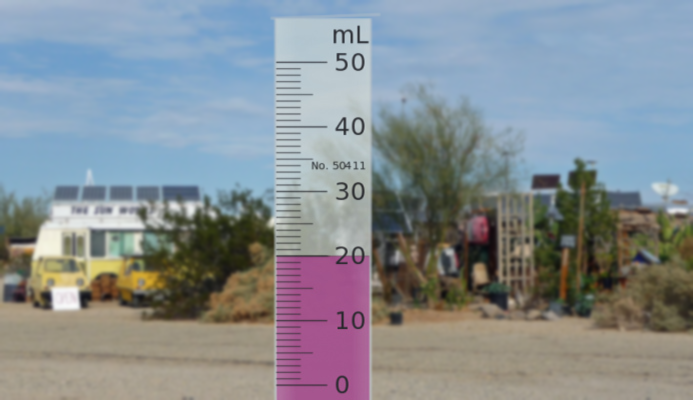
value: {"value": 20, "unit": "mL"}
